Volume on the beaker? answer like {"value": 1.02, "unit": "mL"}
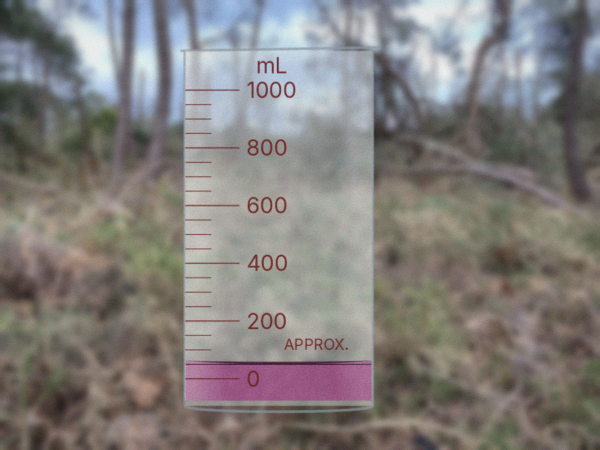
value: {"value": 50, "unit": "mL"}
